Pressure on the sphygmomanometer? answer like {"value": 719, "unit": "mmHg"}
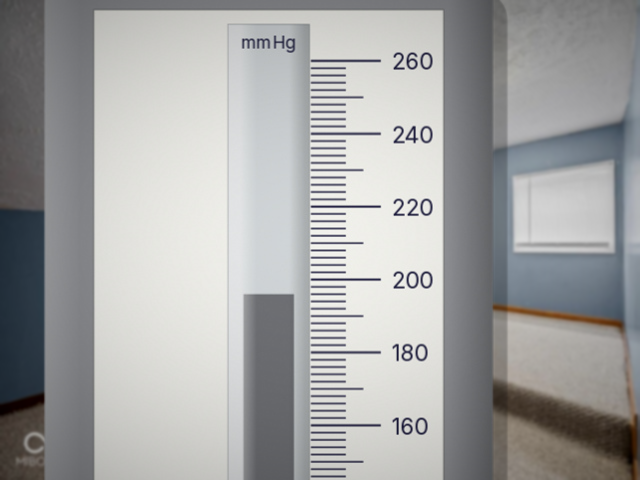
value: {"value": 196, "unit": "mmHg"}
